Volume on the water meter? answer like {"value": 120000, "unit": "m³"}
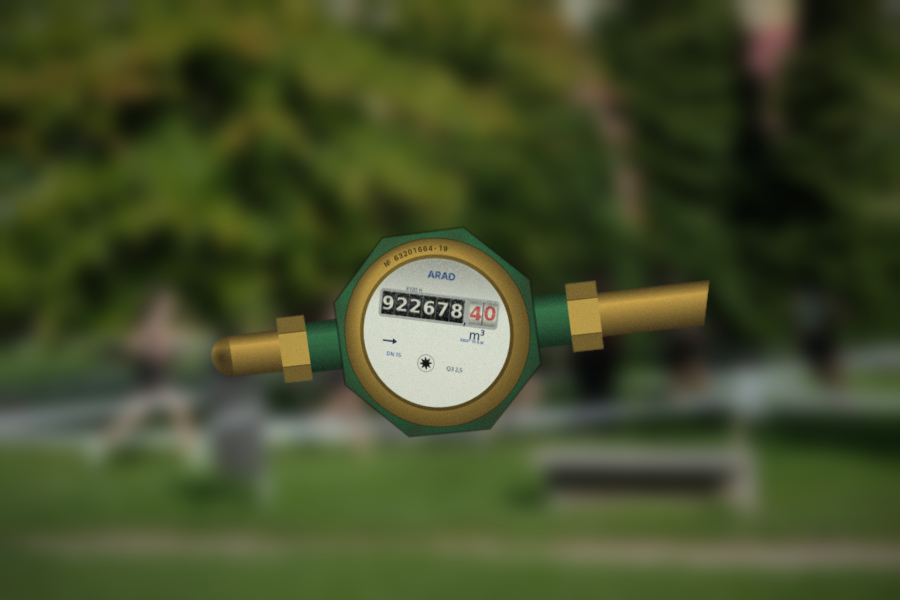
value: {"value": 922678.40, "unit": "m³"}
